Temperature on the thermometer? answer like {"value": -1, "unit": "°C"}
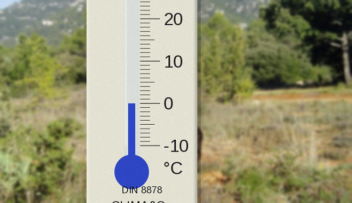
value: {"value": 0, "unit": "°C"}
